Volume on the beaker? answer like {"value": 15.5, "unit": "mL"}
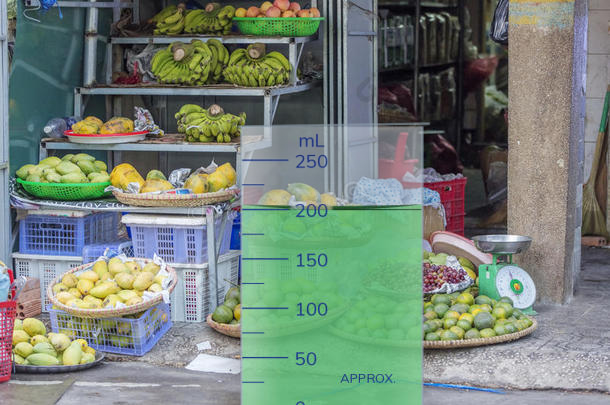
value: {"value": 200, "unit": "mL"}
